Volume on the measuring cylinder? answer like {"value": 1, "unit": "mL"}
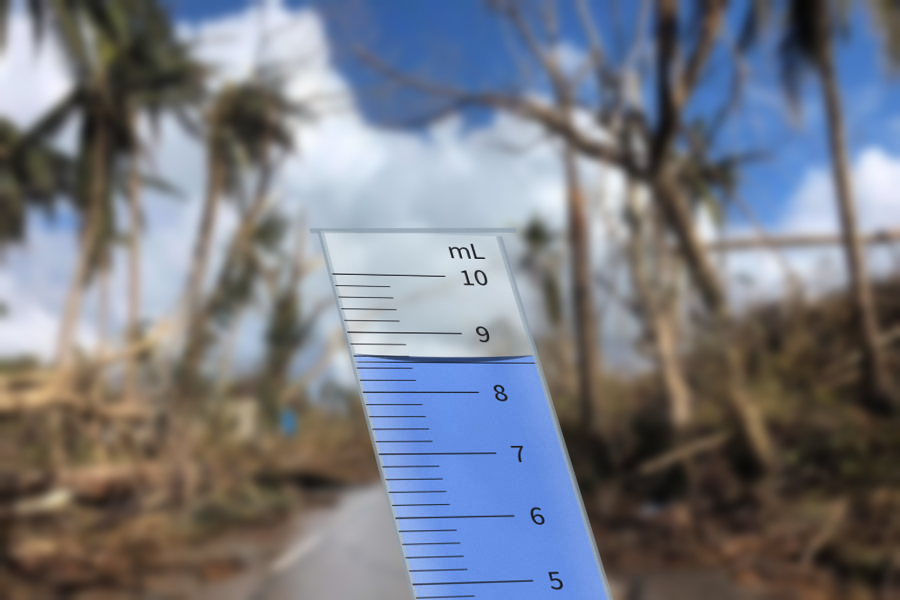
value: {"value": 8.5, "unit": "mL"}
